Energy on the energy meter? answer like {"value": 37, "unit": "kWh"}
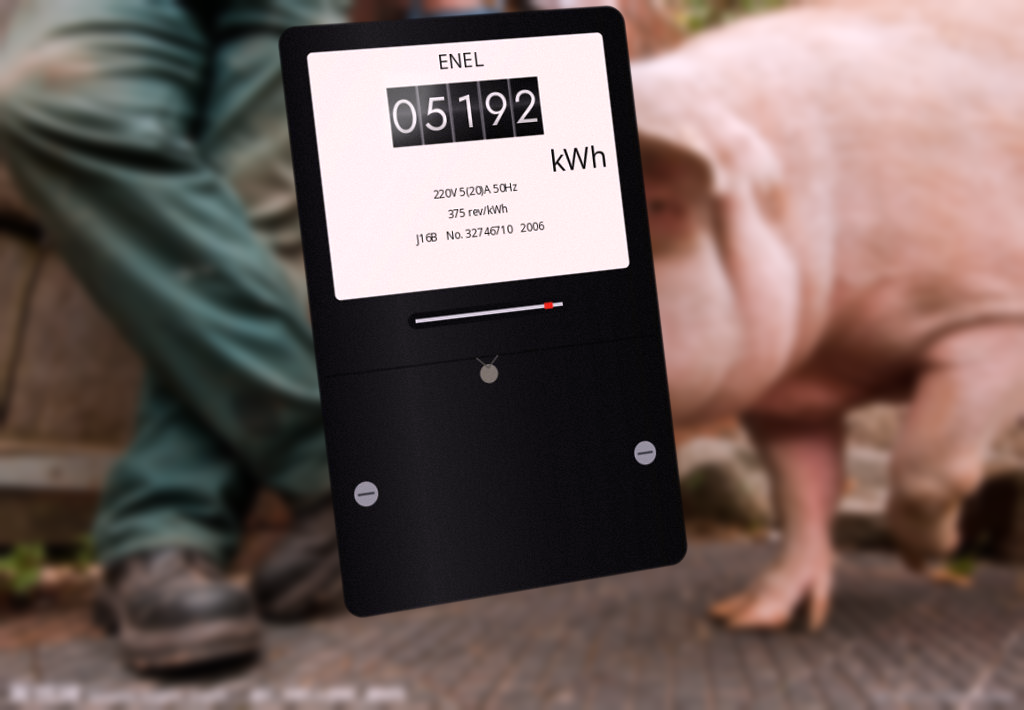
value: {"value": 5192, "unit": "kWh"}
